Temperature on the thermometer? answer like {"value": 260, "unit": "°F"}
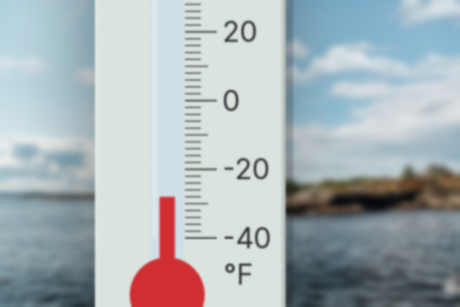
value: {"value": -28, "unit": "°F"}
